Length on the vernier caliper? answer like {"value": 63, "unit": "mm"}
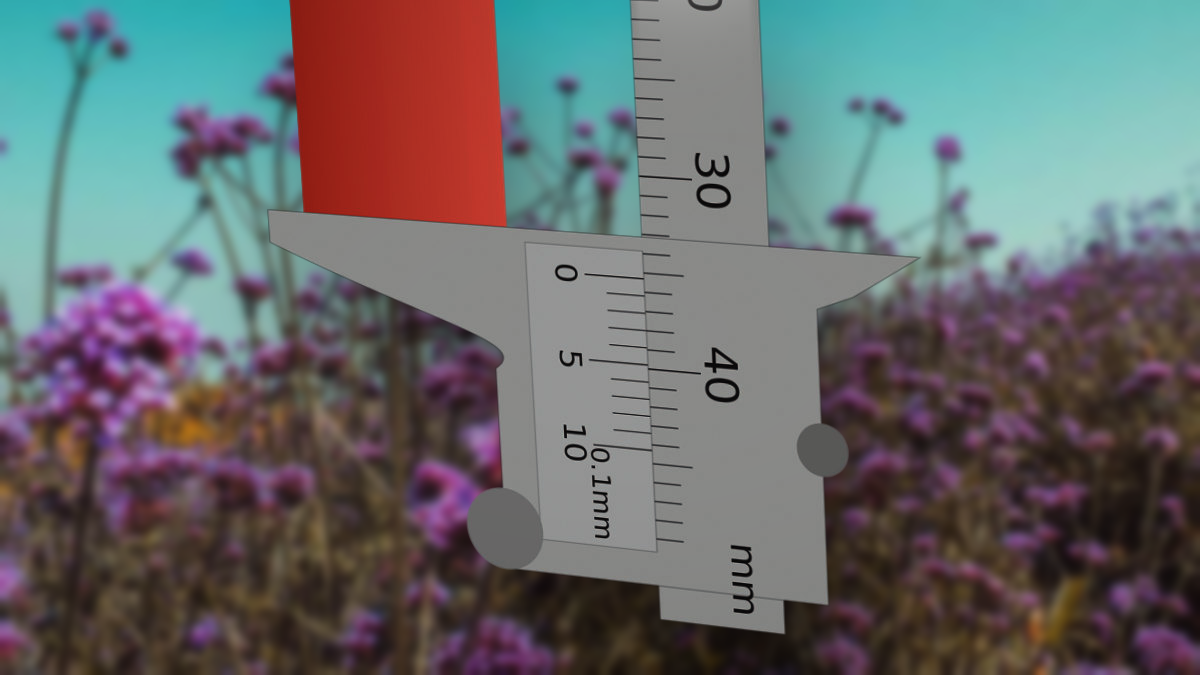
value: {"value": 35.3, "unit": "mm"}
